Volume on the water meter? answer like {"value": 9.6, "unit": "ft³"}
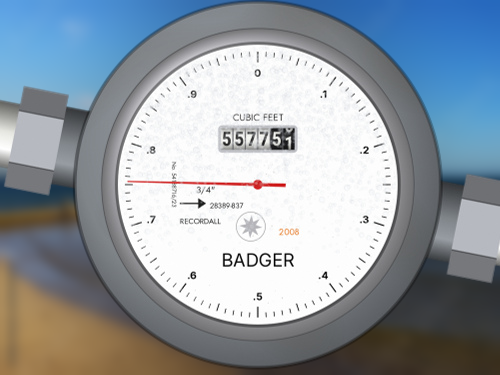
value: {"value": 557750.75, "unit": "ft³"}
